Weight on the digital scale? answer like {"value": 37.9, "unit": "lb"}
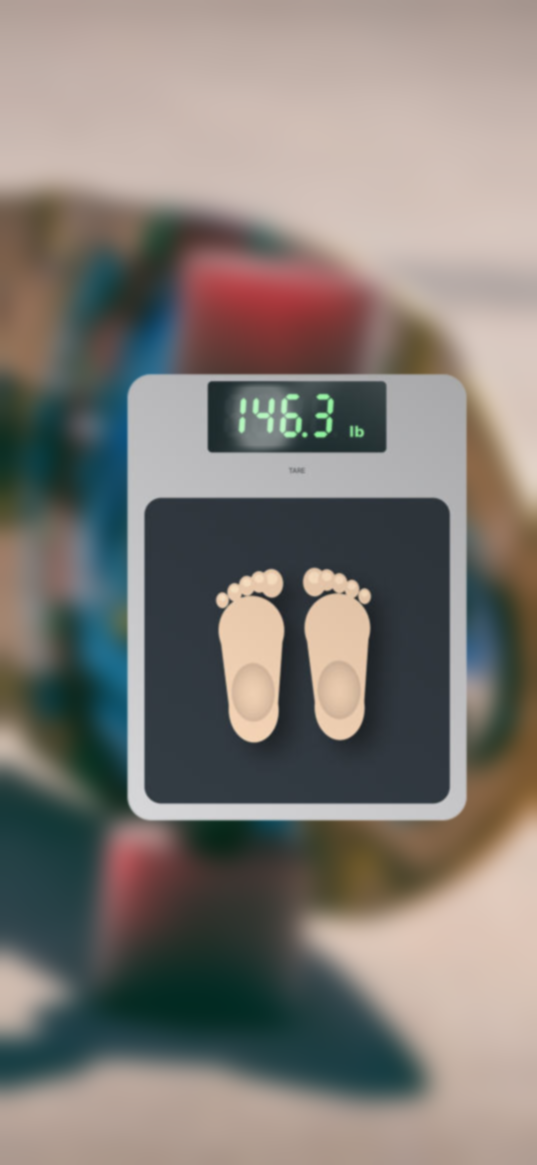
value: {"value": 146.3, "unit": "lb"}
